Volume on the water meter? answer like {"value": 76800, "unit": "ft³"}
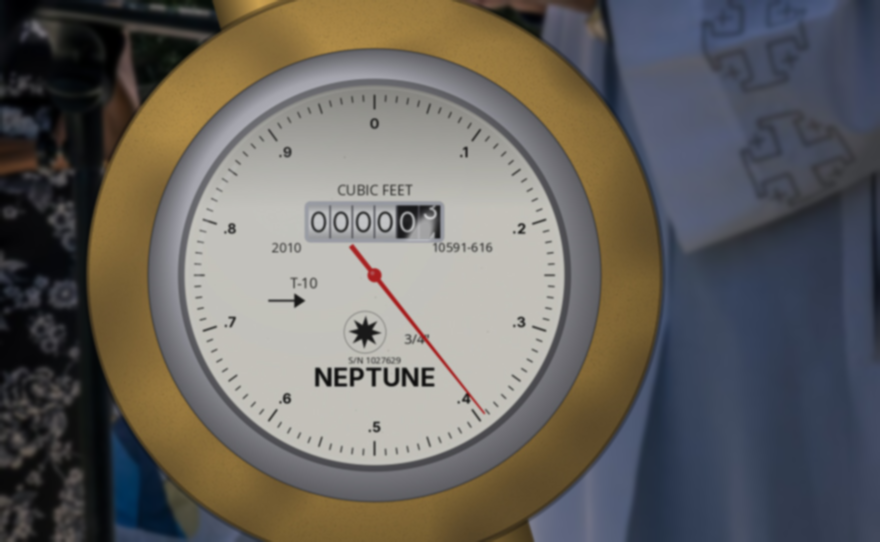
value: {"value": 3.39, "unit": "ft³"}
